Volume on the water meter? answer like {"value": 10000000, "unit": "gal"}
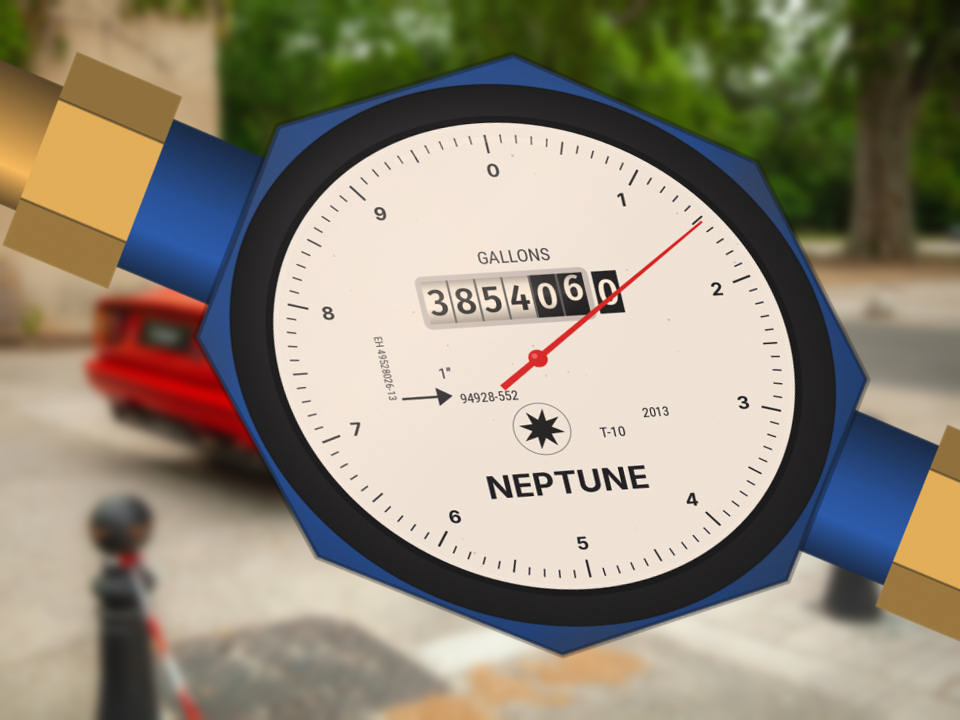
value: {"value": 3854061.5, "unit": "gal"}
